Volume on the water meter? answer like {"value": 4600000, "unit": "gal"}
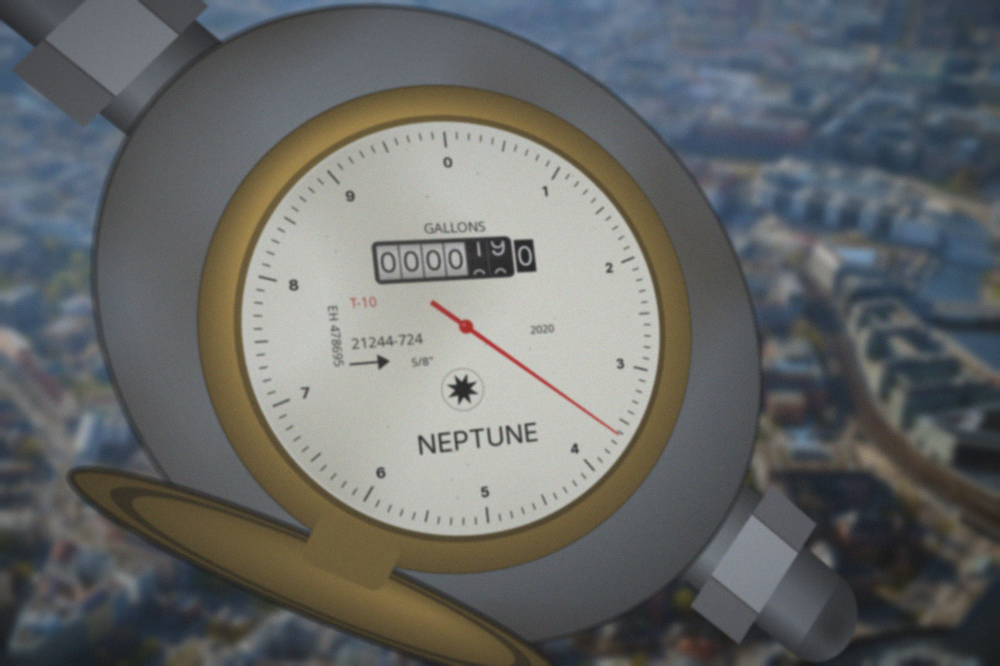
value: {"value": 193.6, "unit": "gal"}
